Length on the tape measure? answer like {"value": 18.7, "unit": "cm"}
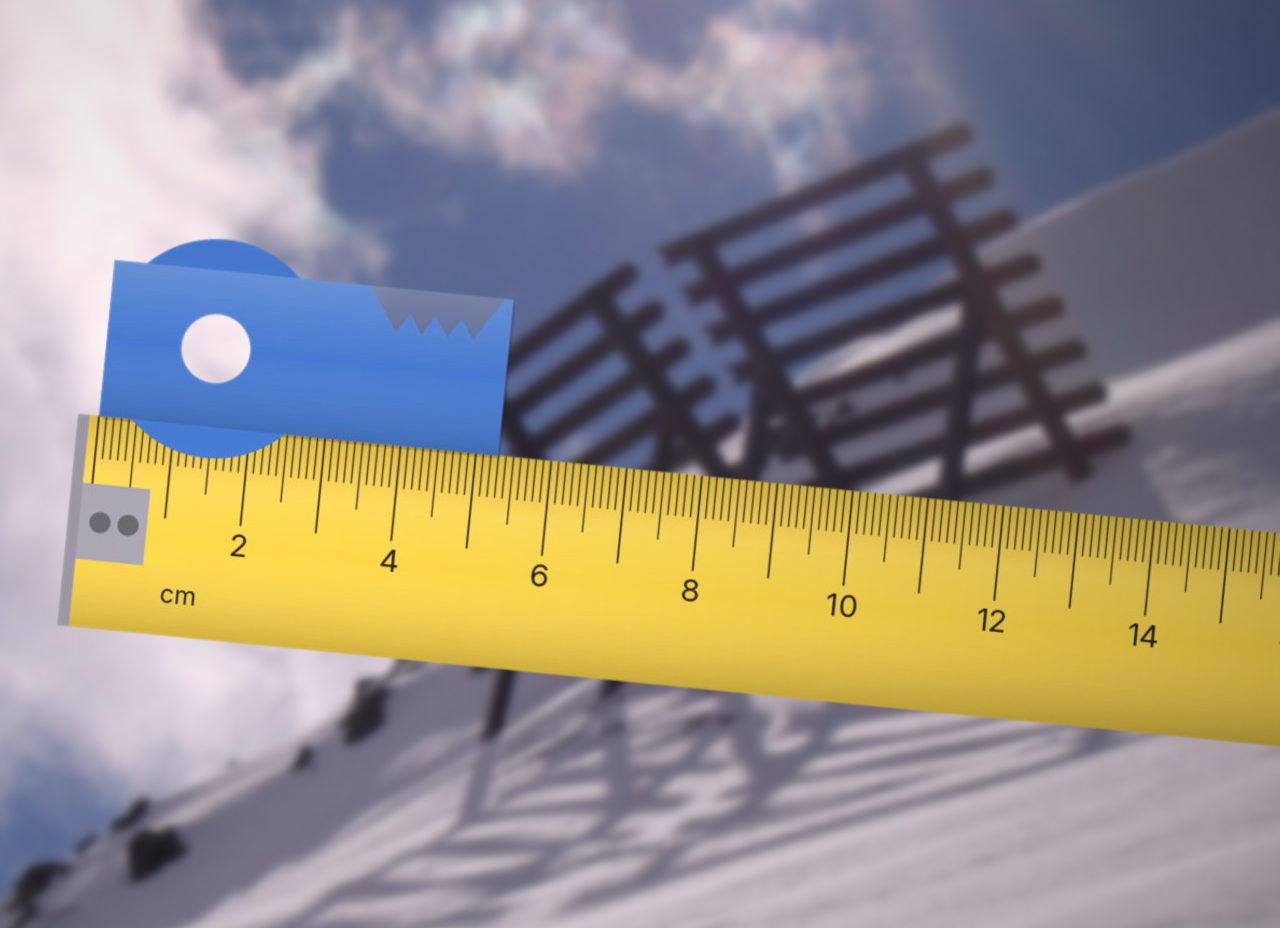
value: {"value": 5.3, "unit": "cm"}
